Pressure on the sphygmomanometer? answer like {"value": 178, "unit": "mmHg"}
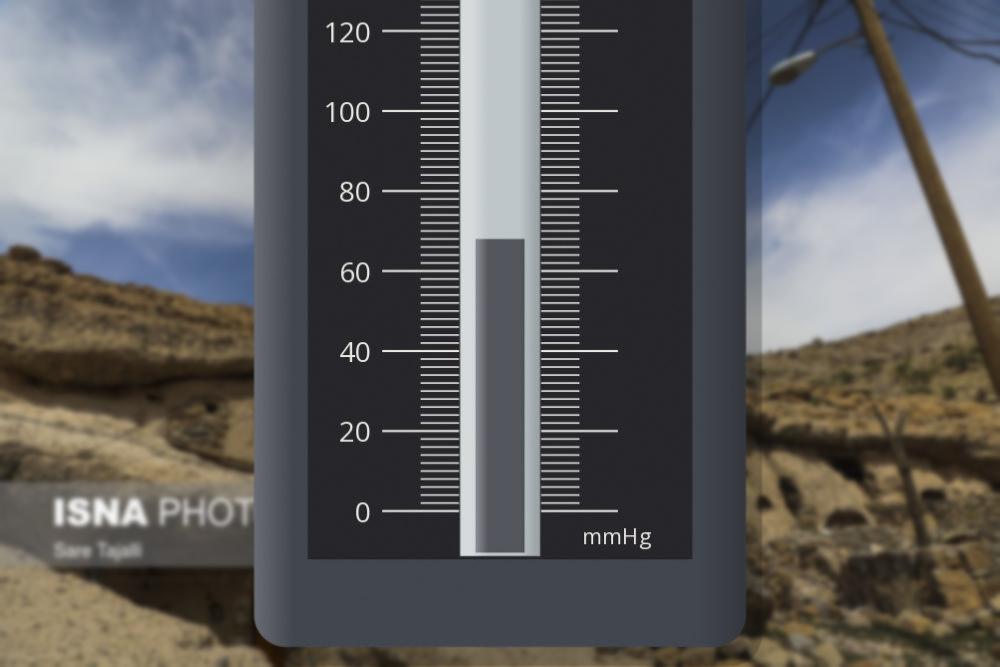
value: {"value": 68, "unit": "mmHg"}
